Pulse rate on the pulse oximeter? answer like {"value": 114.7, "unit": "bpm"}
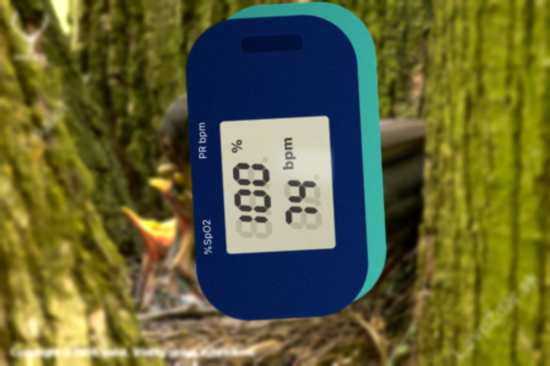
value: {"value": 74, "unit": "bpm"}
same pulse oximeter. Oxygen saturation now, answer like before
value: {"value": 100, "unit": "%"}
